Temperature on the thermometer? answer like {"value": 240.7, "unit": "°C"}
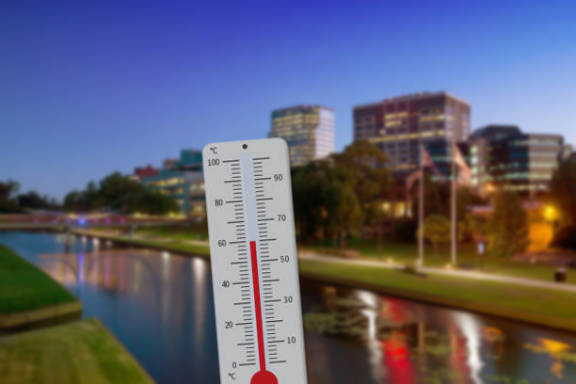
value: {"value": 60, "unit": "°C"}
